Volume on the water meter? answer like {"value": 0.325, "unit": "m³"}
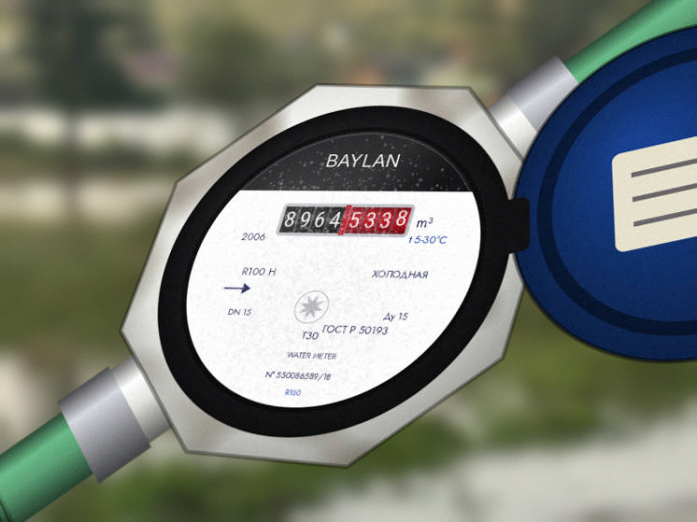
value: {"value": 8964.5338, "unit": "m³"}
